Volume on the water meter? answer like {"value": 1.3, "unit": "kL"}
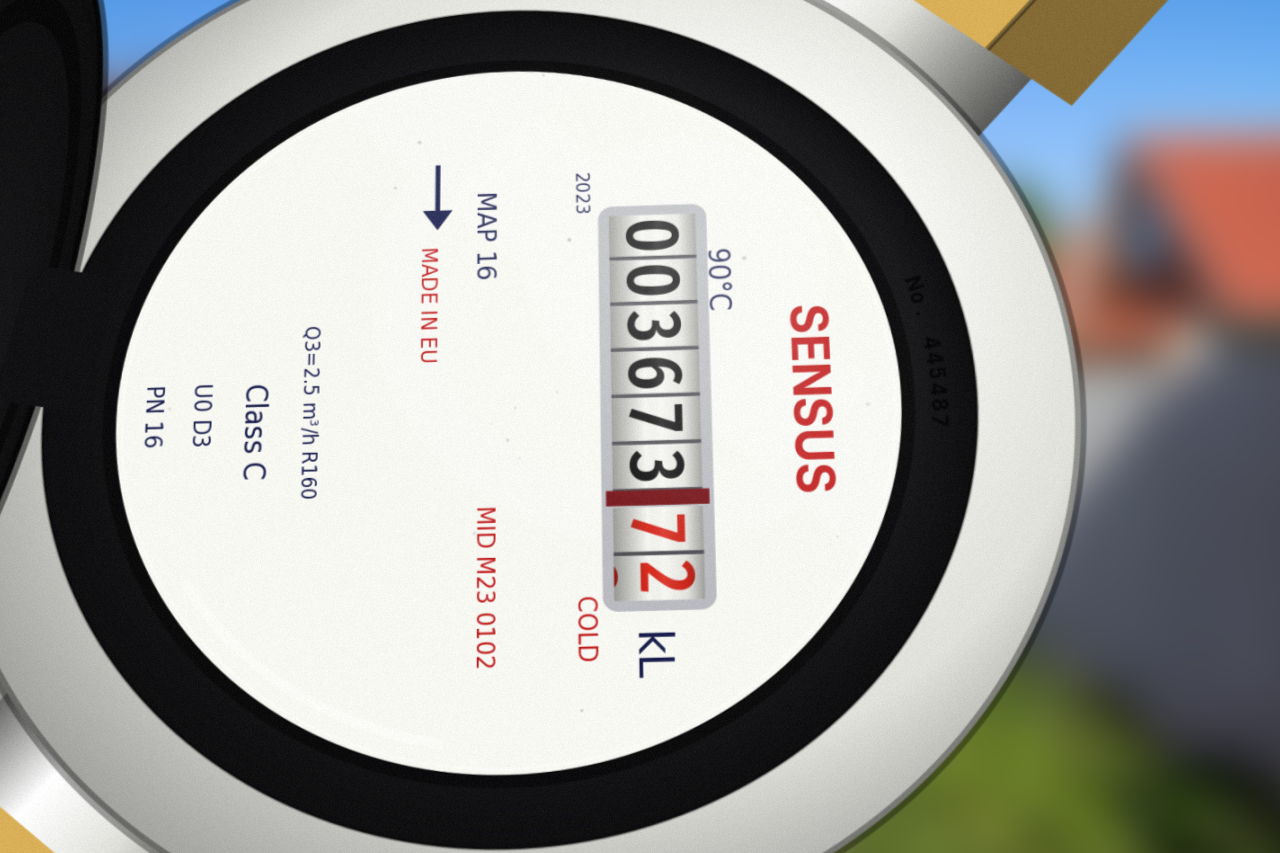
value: {"value": 3673.72, "unit": "kL"}
